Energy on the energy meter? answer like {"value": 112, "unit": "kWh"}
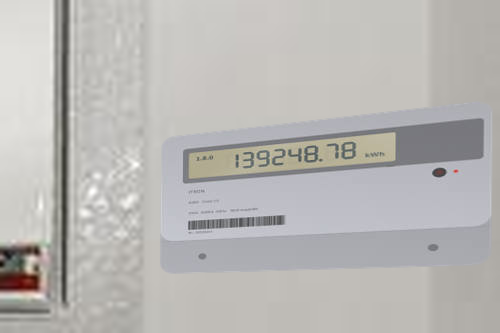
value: {"value": 139248.78, "unit": "kWh"}
